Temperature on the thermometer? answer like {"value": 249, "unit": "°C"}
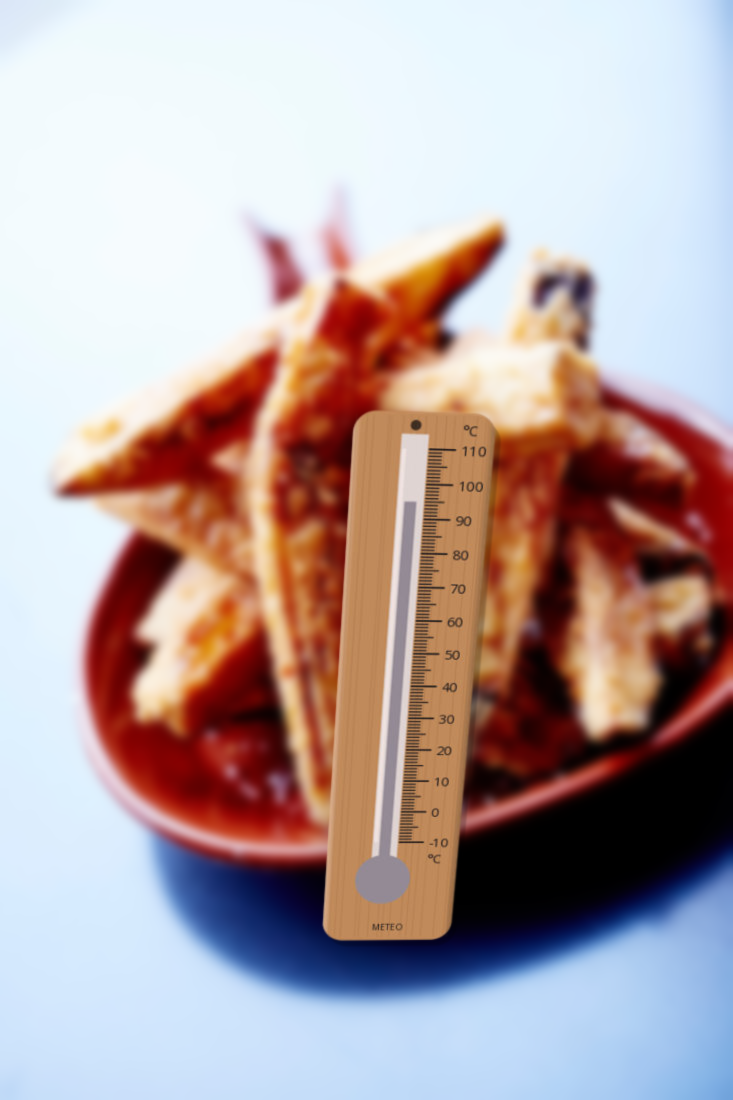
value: {"value": 95, "unit": "°C"}
